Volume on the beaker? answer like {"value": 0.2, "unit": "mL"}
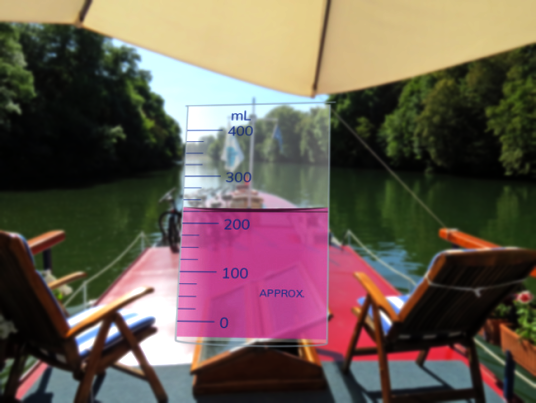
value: {"value": 225, "unit": "mL"}
